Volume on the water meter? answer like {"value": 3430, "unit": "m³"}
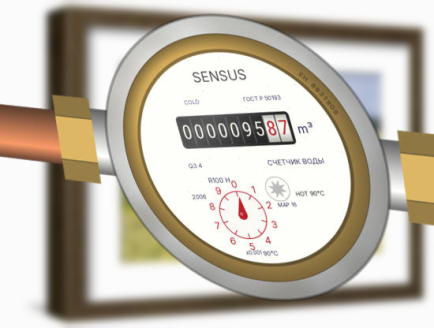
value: {"value": 95.870, "unit": "m³"}
